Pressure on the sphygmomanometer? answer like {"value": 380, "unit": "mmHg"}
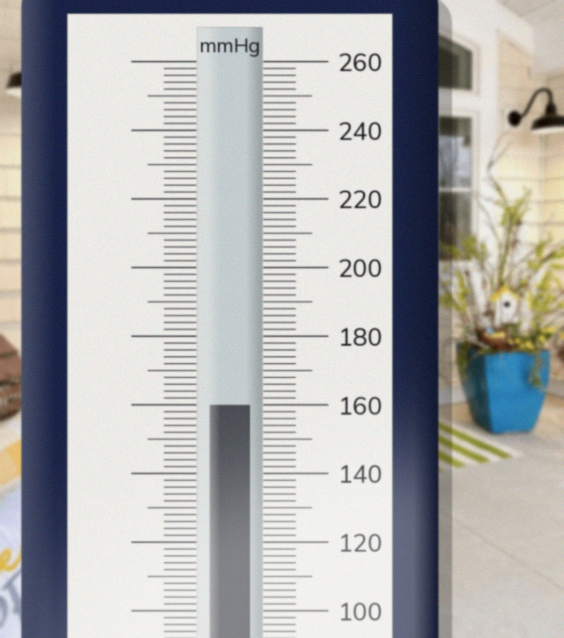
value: {"value": 160, "unit": "mmHg"}
